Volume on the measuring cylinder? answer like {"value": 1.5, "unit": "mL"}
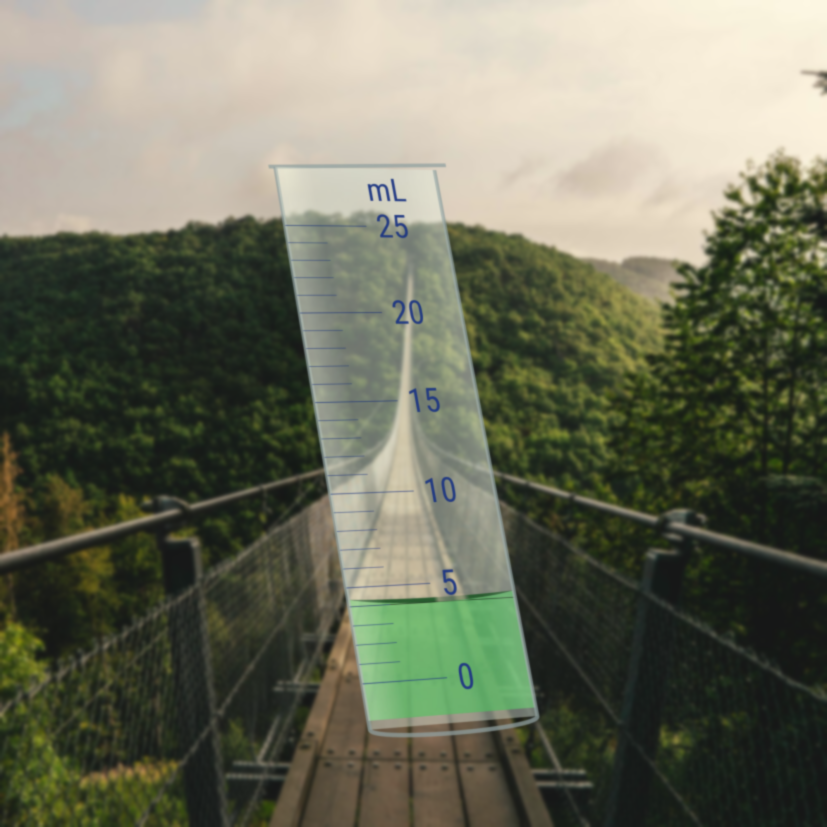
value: {"value": 4, "unit": "mL"}
